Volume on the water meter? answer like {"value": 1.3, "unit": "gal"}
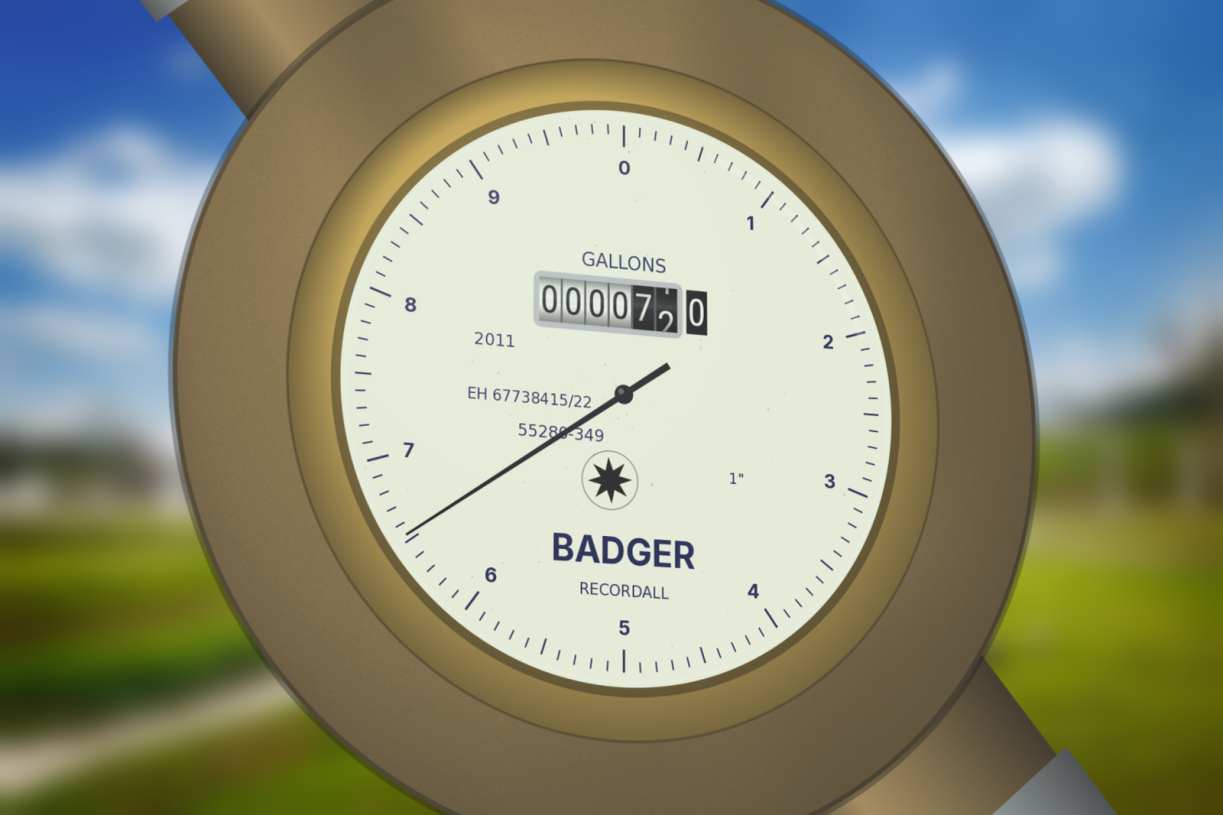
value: {"value": 716.5, "unit": "gal"}
